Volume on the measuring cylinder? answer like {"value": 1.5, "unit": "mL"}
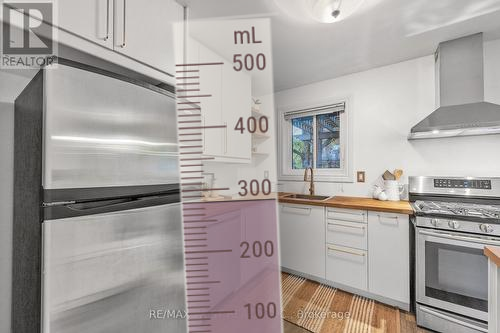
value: {"value": 280, "unit": "mL"}
